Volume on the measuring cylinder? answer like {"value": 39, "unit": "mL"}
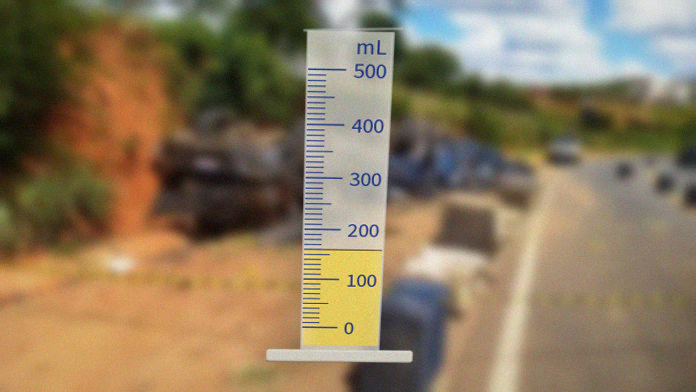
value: {"value": 160, "unit": "mL"}
